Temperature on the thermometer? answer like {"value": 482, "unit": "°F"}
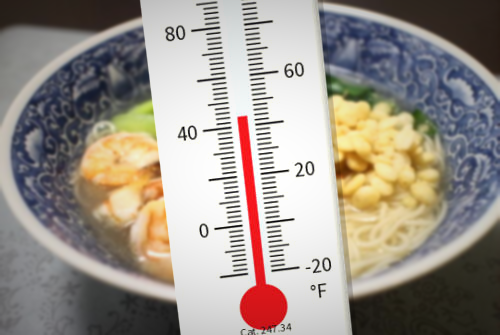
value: {"value": 44, "unit": "°F"}
